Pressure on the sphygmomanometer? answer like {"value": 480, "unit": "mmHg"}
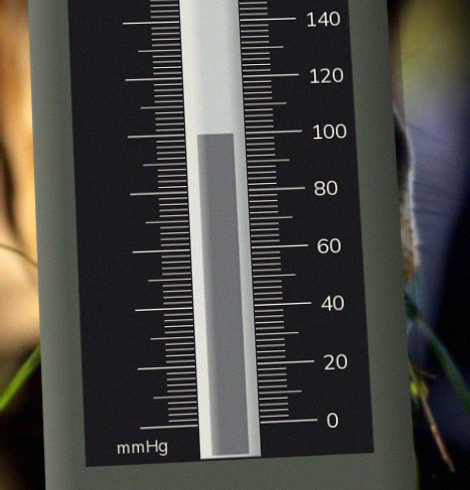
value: {"value": 100, "unit": "mmHg"}
